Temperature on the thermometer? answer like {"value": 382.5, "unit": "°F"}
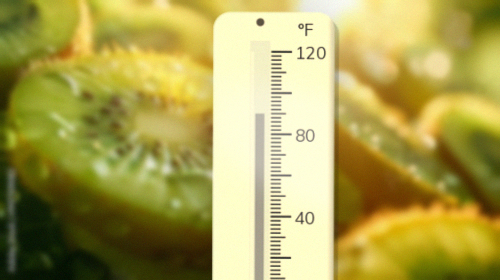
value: {"value": 90, "unit": "°F"}
